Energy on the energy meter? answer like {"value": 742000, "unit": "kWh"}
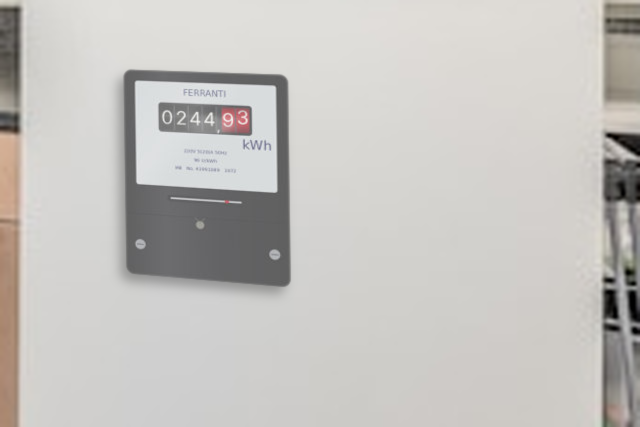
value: {"value": 244.93, "unit": "kWh"}
